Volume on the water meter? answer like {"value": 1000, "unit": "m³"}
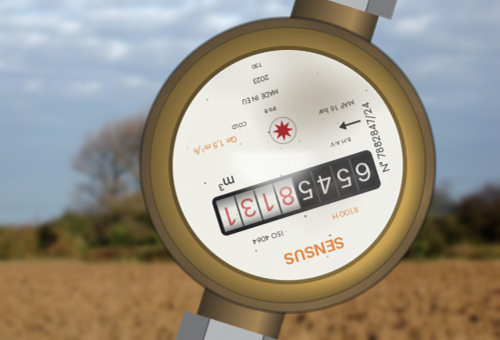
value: {"value": 6545.8131, "unit": "m³"}
